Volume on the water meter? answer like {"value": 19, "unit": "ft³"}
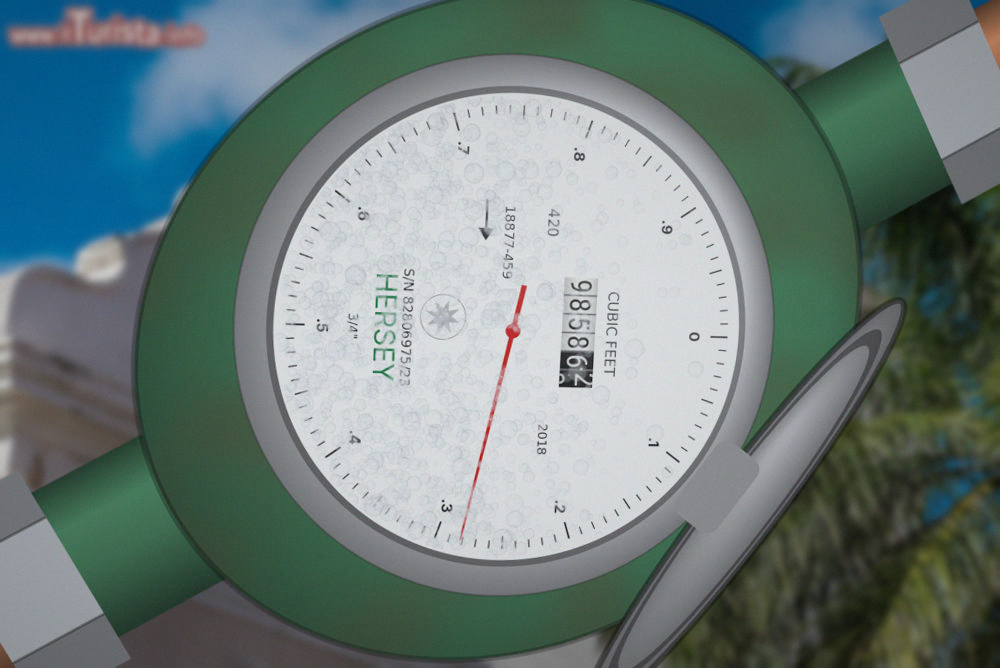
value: {"value": 985862.28, "unit": "ft³"}
